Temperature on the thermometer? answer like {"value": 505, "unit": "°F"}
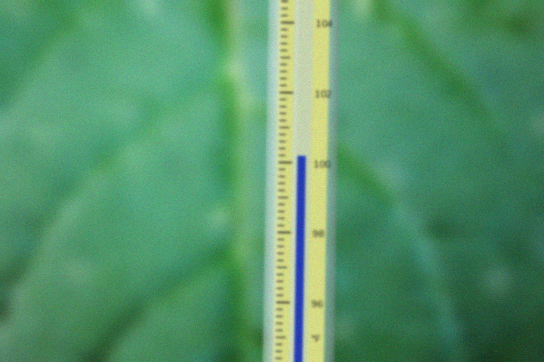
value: {"value": 100.2, "unit": "°F"}
